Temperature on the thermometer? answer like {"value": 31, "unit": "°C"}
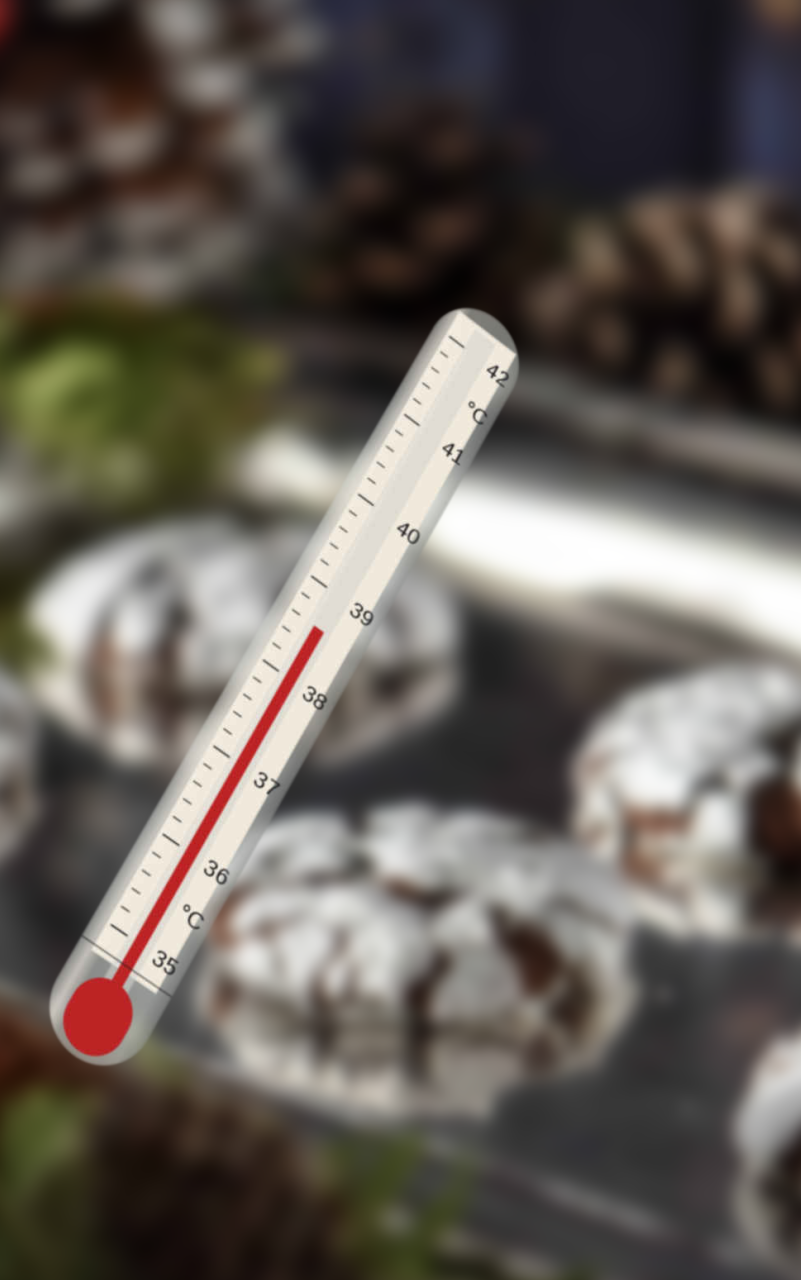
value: {"value": 38.6, "unit": "°C"}
